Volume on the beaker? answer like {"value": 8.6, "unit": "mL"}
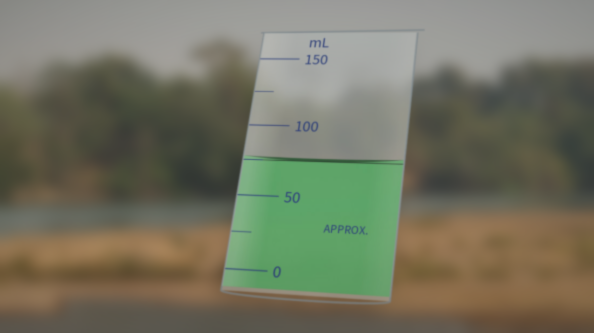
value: {"value": 75, "unit": "mL"}
